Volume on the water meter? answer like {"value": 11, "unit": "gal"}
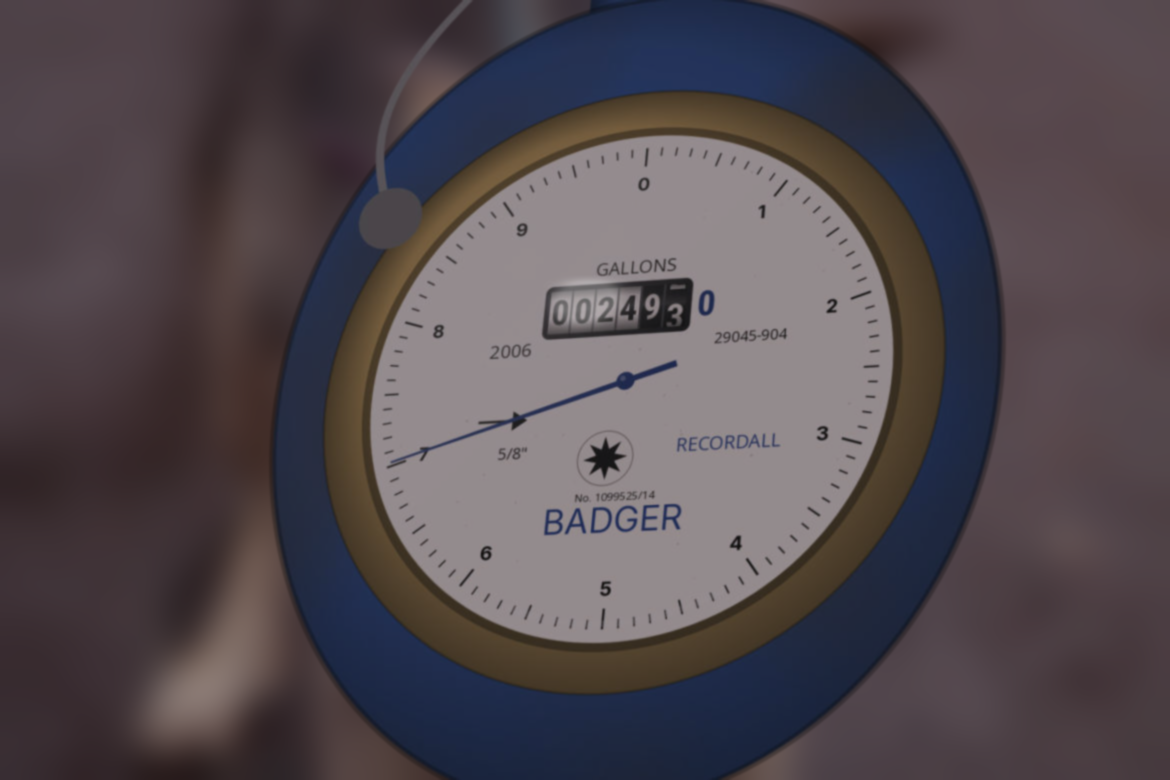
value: {"value": 24927.0, "unit": "gal"}
